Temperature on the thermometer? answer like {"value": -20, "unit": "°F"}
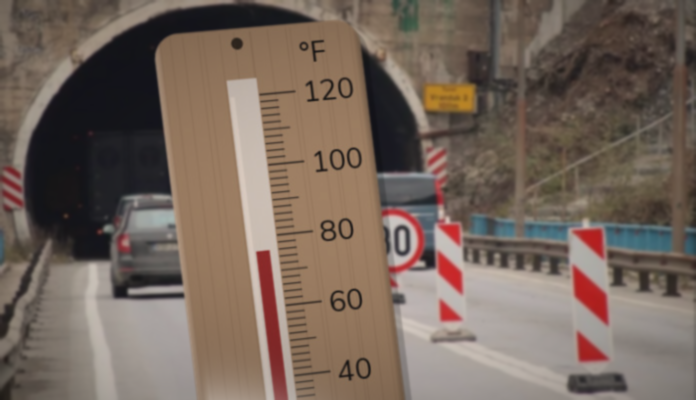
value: {"value": 76, "unit": "°F"}
